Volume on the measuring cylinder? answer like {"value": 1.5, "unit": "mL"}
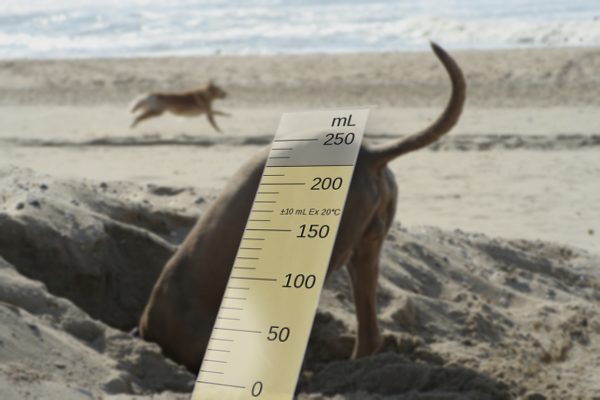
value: {"value": 220, "unit": "mL"}
